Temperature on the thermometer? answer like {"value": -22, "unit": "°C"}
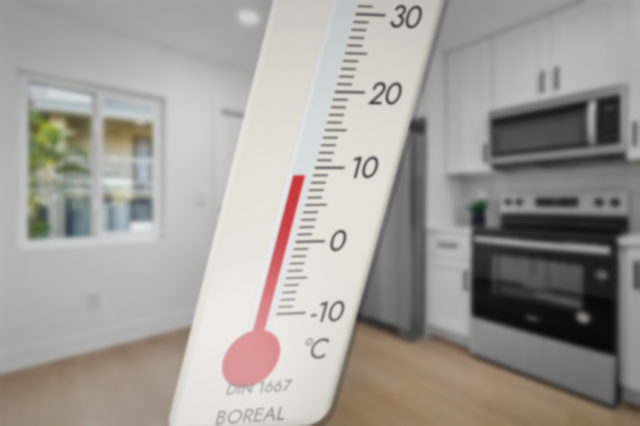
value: {"value": 9, "unit": "°C"}
